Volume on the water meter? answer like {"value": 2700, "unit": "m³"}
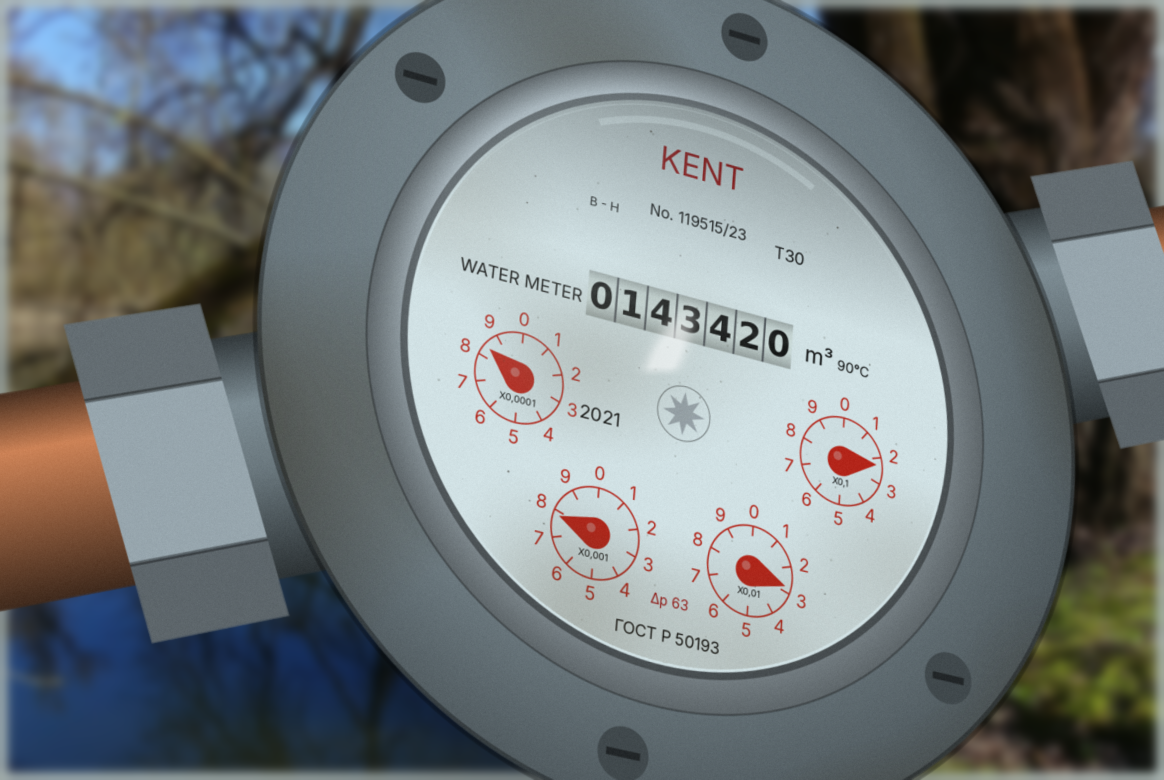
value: {"value": 143420.2278, "unit": "m³"}
